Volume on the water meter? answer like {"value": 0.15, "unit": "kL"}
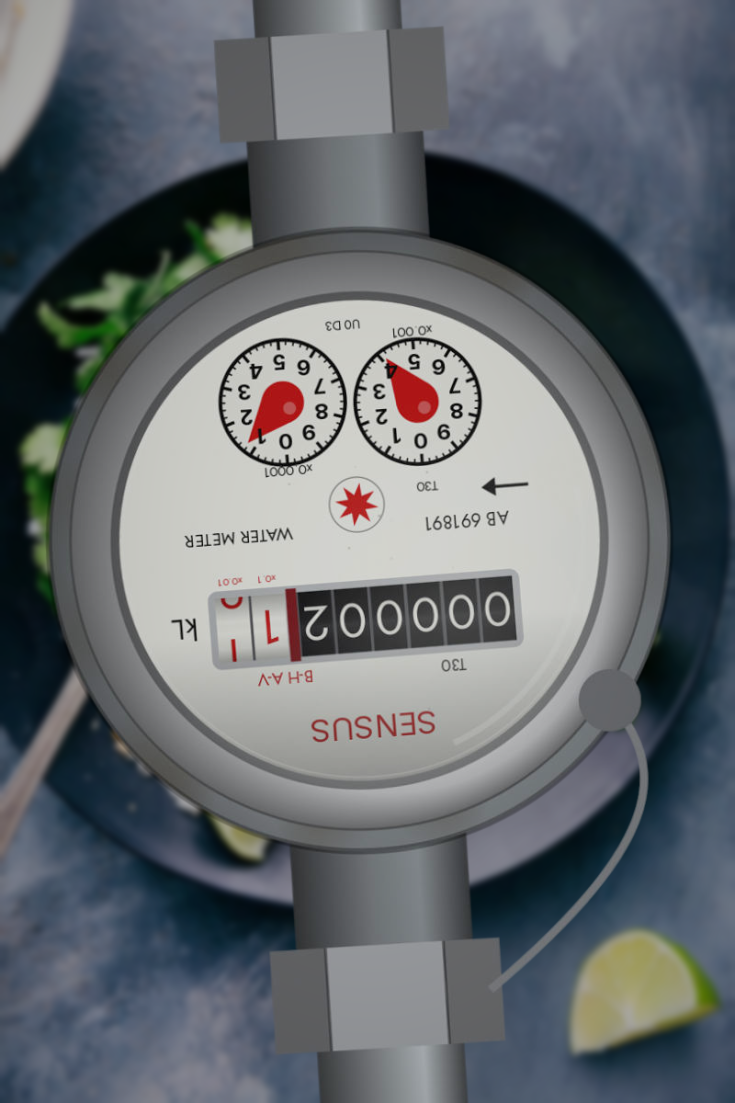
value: {"value": 2.1141, "unit": "kL"}
